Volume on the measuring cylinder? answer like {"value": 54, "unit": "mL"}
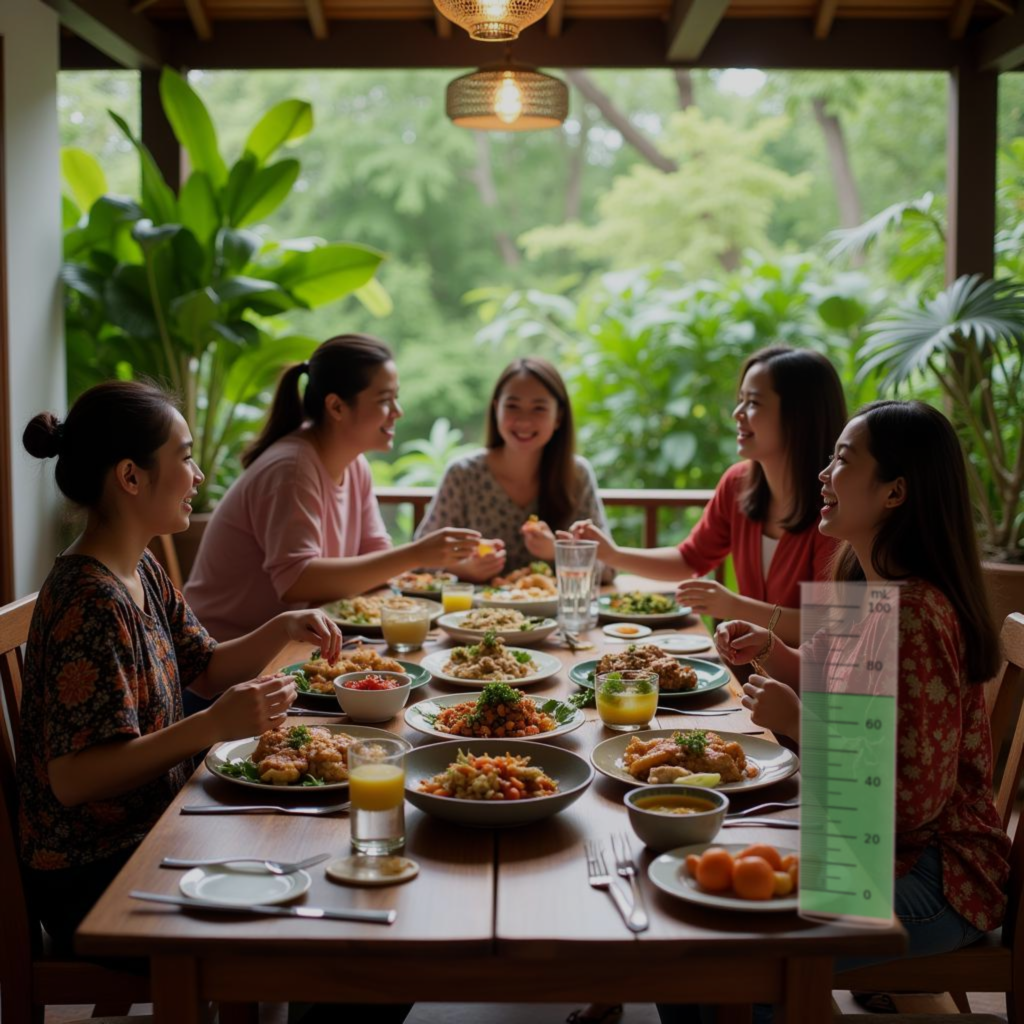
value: {"value": 70, "unit": "mL"}
